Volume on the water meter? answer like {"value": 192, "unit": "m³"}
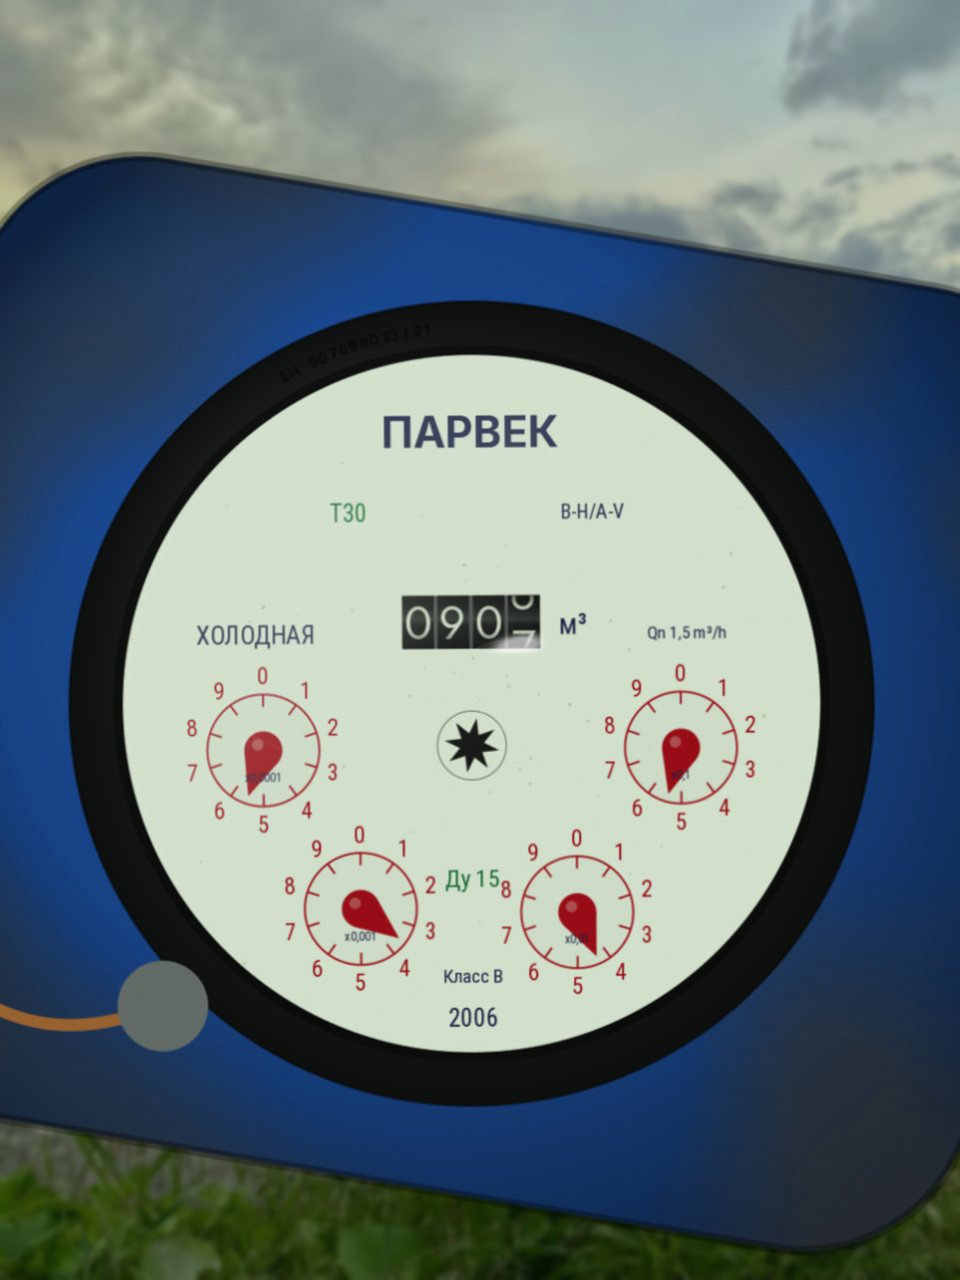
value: {"value": 906.5435, "unit": "m³"}
